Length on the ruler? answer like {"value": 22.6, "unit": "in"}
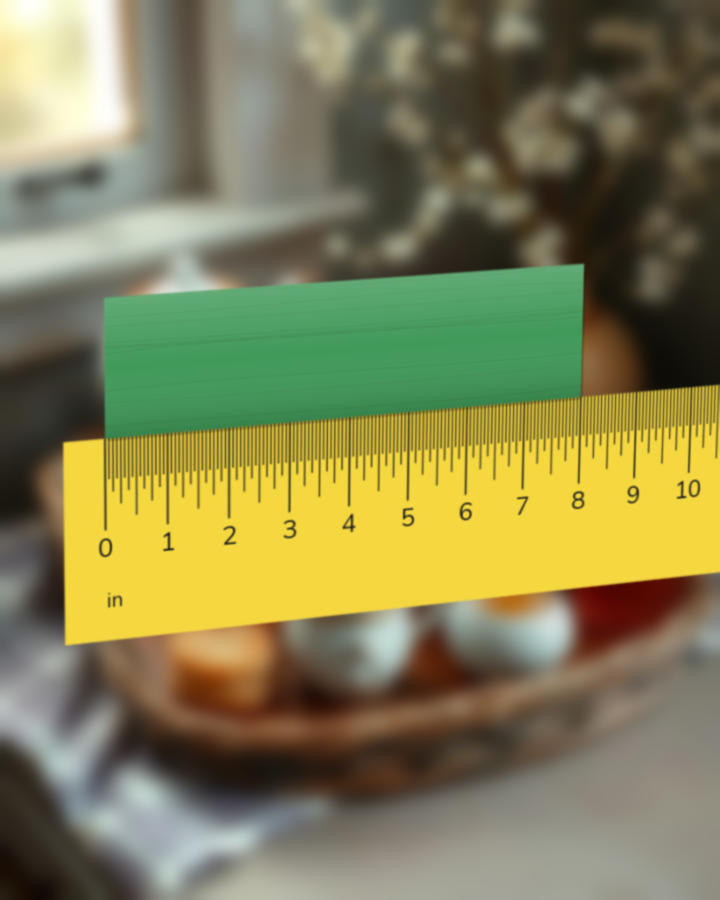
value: {"value": 8, "unit": "in"}
